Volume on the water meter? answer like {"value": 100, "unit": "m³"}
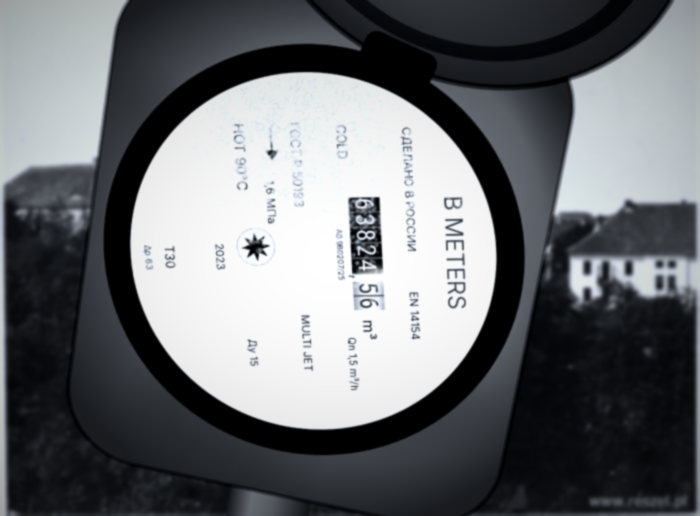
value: {"value": 63824.56, "unit": "m³"}
